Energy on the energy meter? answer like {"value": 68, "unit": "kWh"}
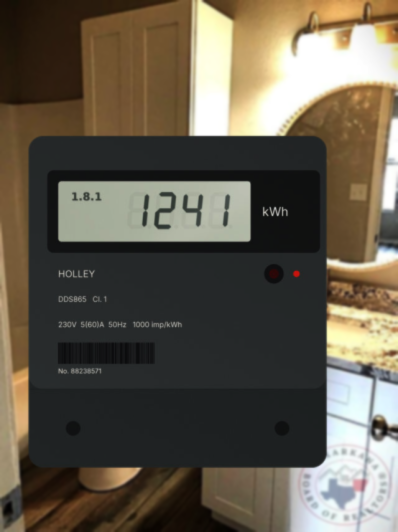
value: {"value": 1241, "unit": "kWh"}
